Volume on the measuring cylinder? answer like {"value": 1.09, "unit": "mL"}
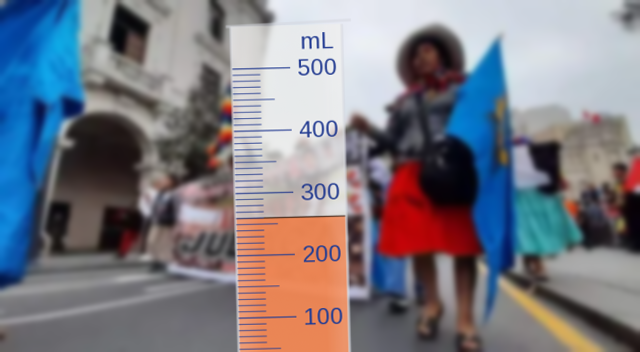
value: {"value": 260, "unit": "mL"}
